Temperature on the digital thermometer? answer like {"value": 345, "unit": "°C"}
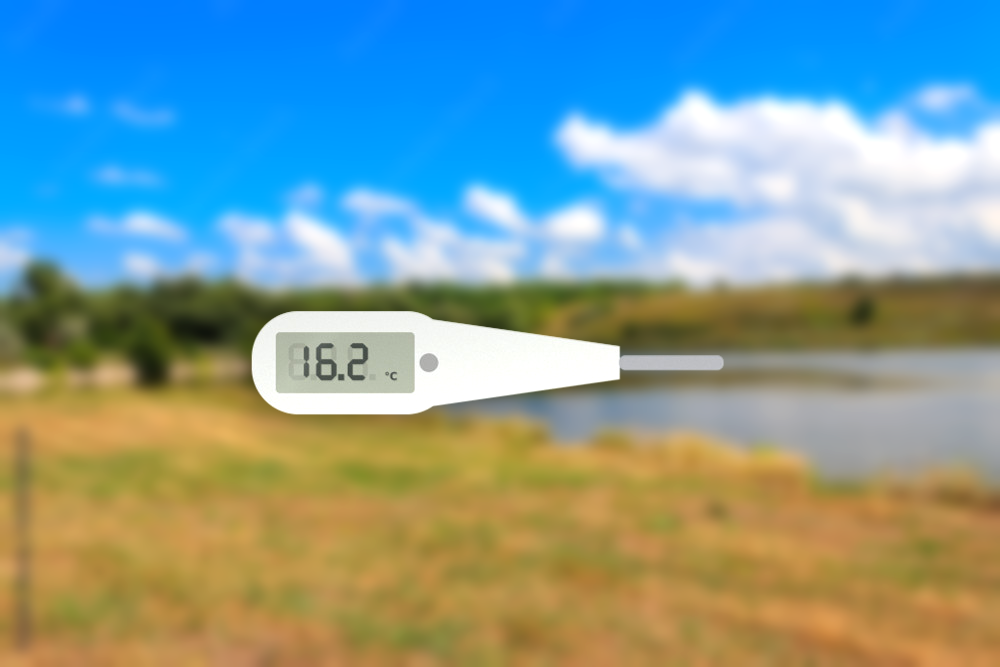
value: {"value": 16.2, "unit": "°C"}
